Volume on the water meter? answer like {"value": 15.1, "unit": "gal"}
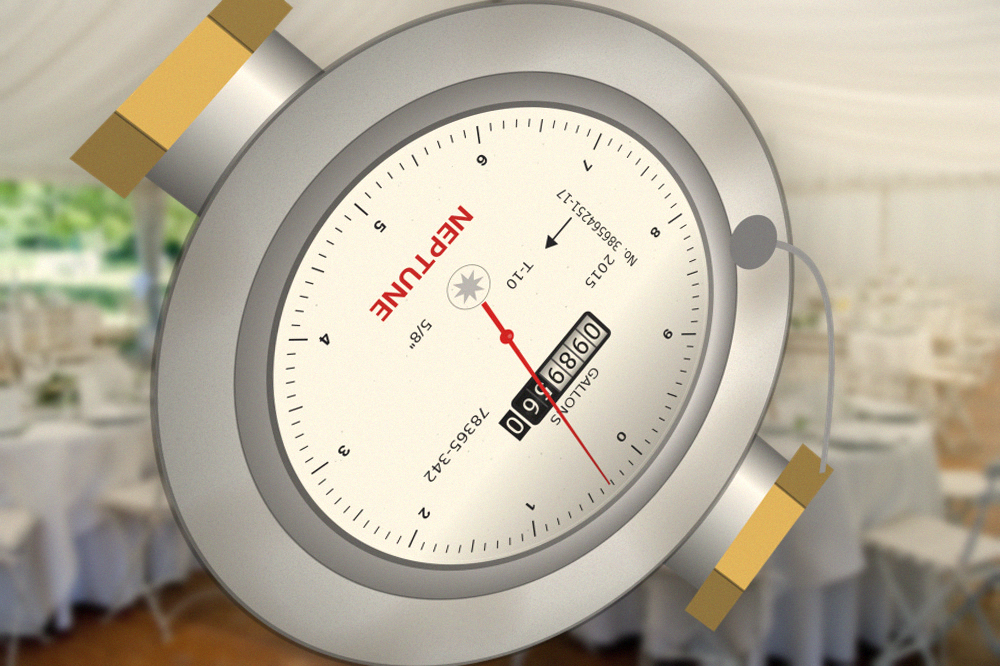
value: {"value": 989560.3, "unit": "gal"}
